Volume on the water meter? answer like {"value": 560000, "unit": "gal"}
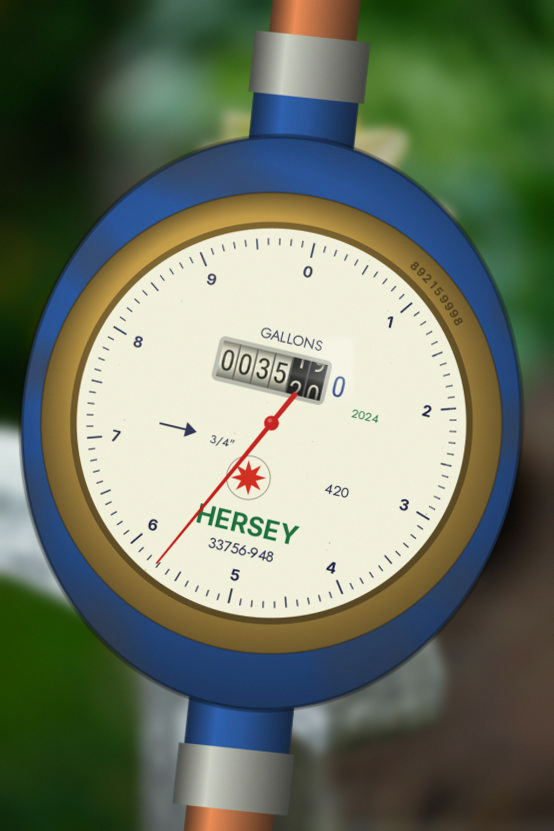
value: {"value": 35195.7, "unit": "gal"}
